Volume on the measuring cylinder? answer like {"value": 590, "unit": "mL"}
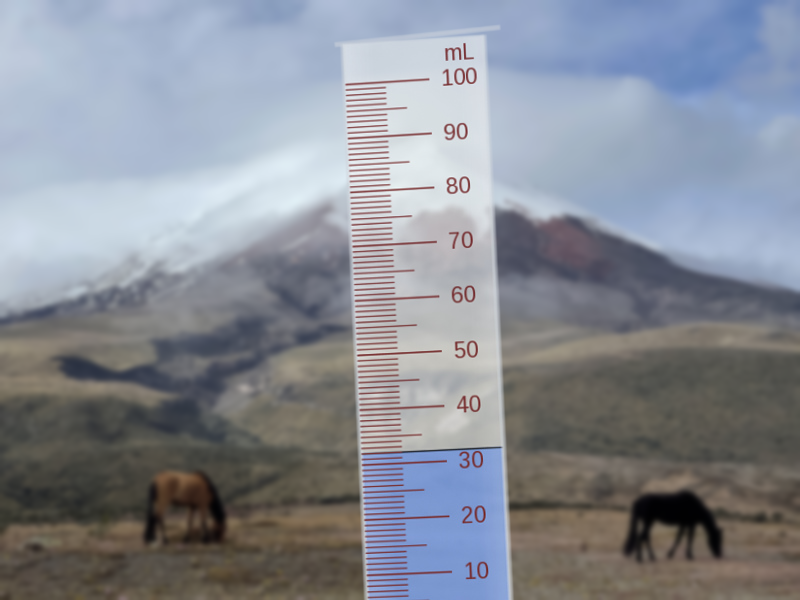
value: {"value": 32, "unit": "mL"}
